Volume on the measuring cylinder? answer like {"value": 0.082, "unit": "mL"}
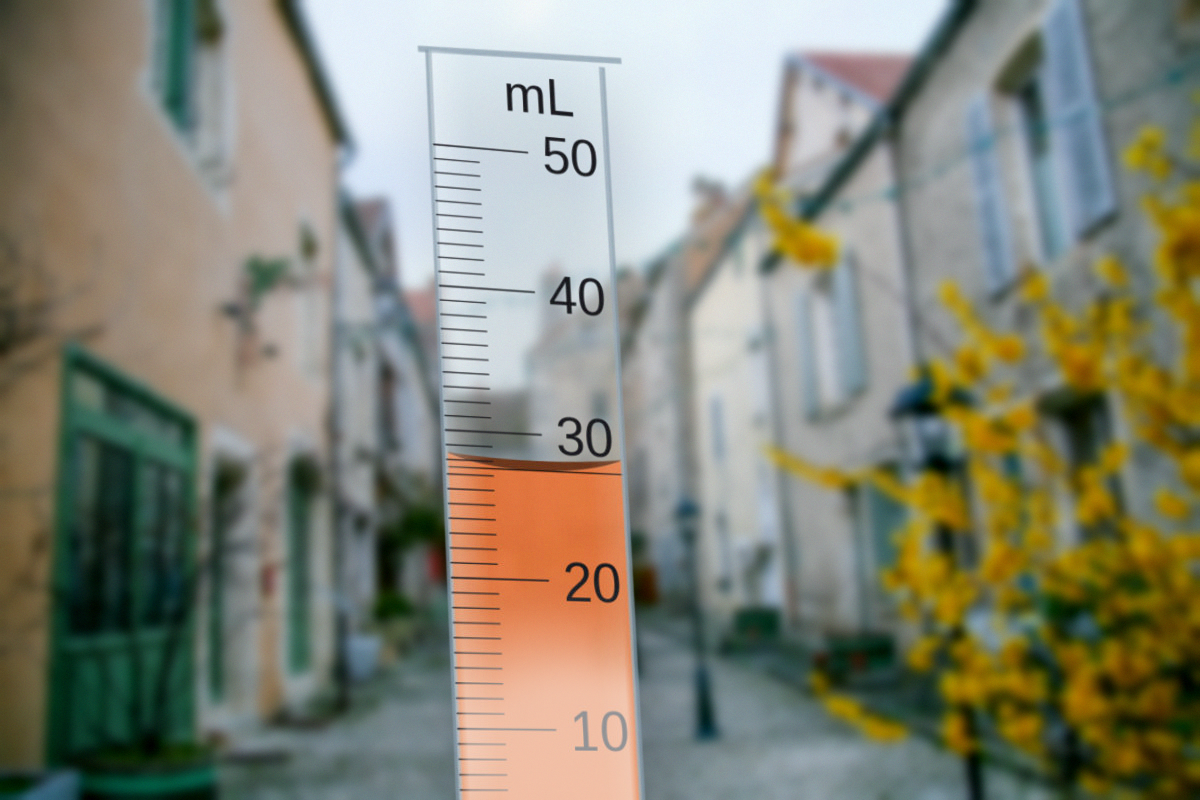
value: {"value": 27.5, "unit": "mL"}
